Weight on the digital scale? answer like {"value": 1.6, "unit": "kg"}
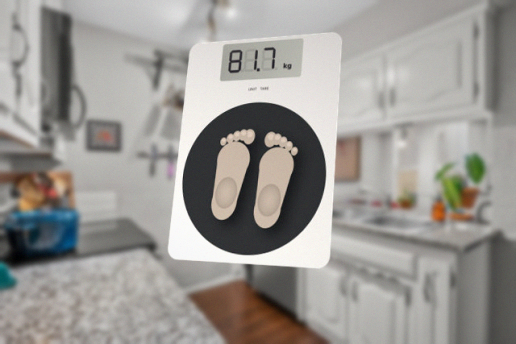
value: {"value": 81.7, "unit": "kg"}
